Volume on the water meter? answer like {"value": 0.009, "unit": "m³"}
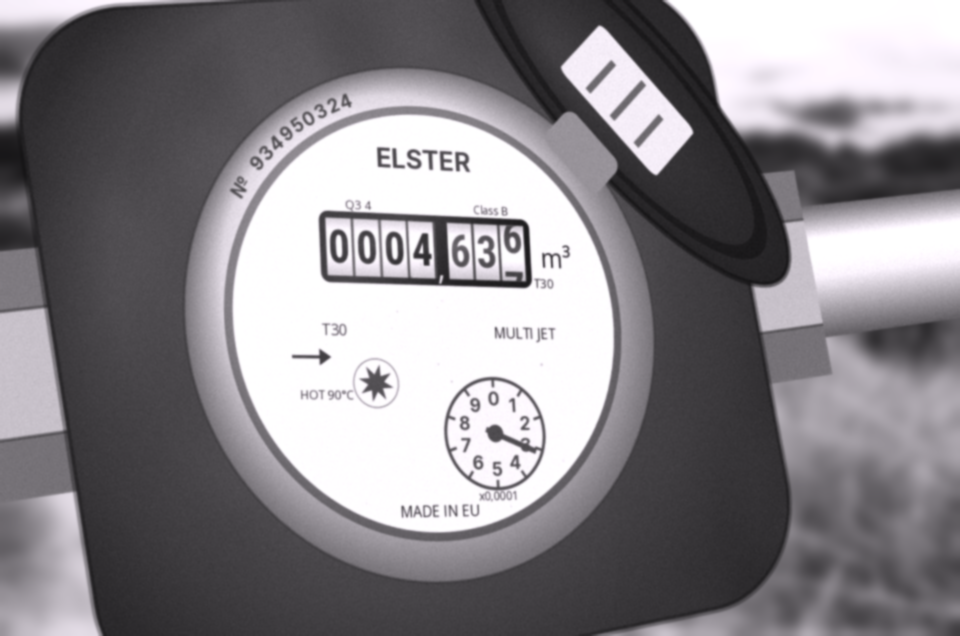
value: {"value": 4.6363, "unit": "m³"}
